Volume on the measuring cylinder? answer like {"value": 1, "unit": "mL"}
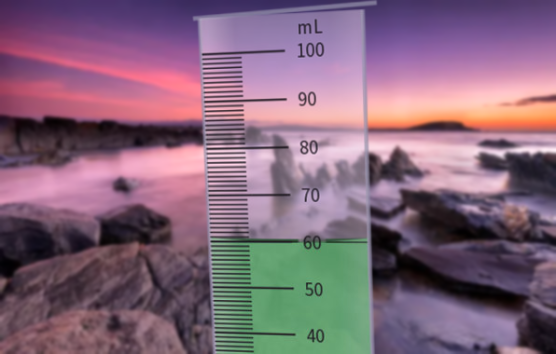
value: {"value": 60, "unit": "mL"}
